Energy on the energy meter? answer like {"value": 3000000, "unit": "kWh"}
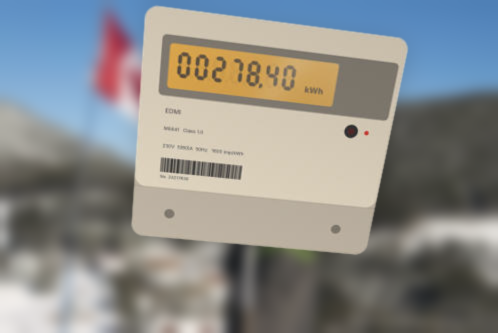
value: {"value": 278.40, "unit": "kWh"}
